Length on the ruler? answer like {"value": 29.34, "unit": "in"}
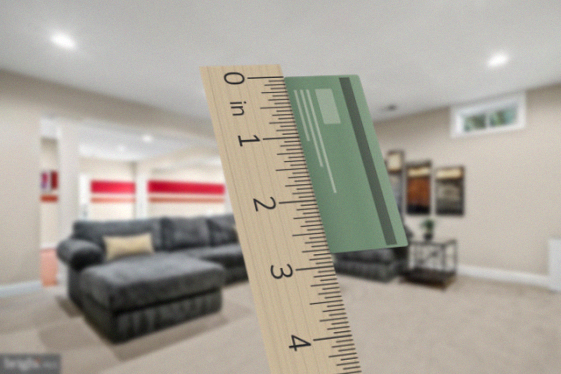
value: {"value": 2.8125, "unit": "in"}
